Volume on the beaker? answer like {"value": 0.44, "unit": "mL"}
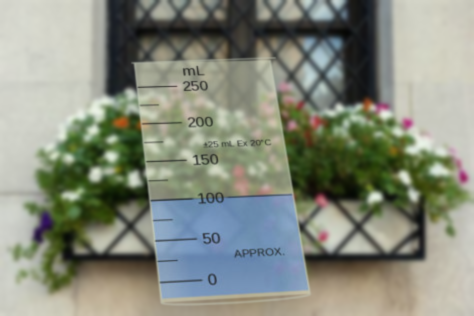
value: {"value": 100, "unit": "mL"}
